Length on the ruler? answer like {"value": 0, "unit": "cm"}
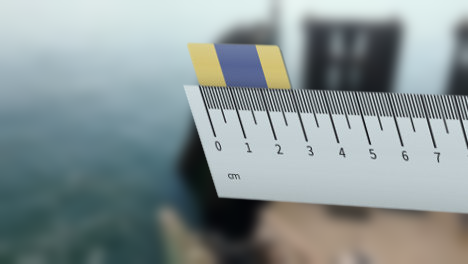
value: {"value": 3, "unit": "cm"}
